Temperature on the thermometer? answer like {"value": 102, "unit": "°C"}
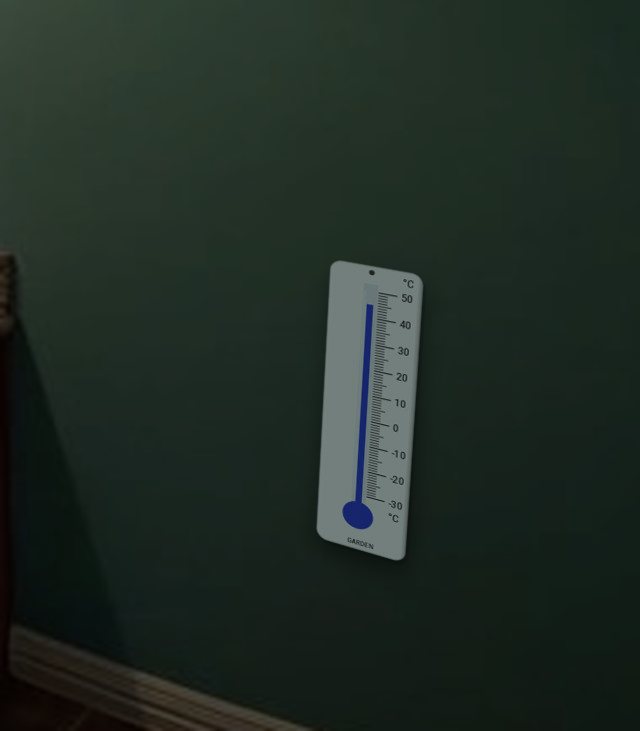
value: {"value": 45, "unit": "°C"}
